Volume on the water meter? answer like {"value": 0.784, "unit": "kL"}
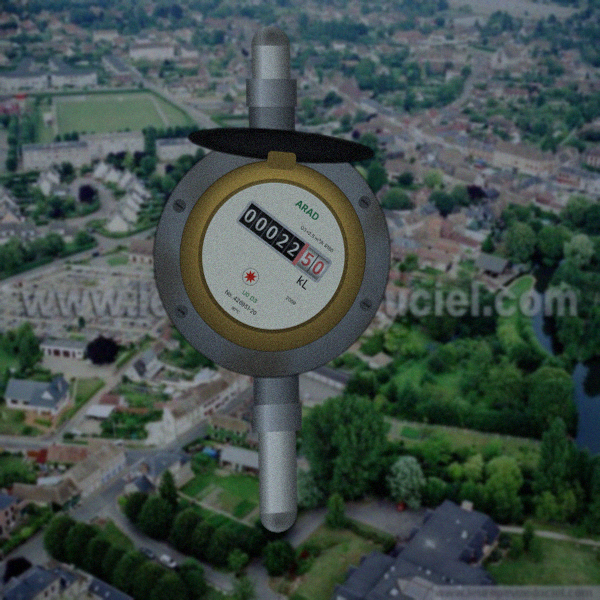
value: {"value": 22.50, "unit": "kL"}
